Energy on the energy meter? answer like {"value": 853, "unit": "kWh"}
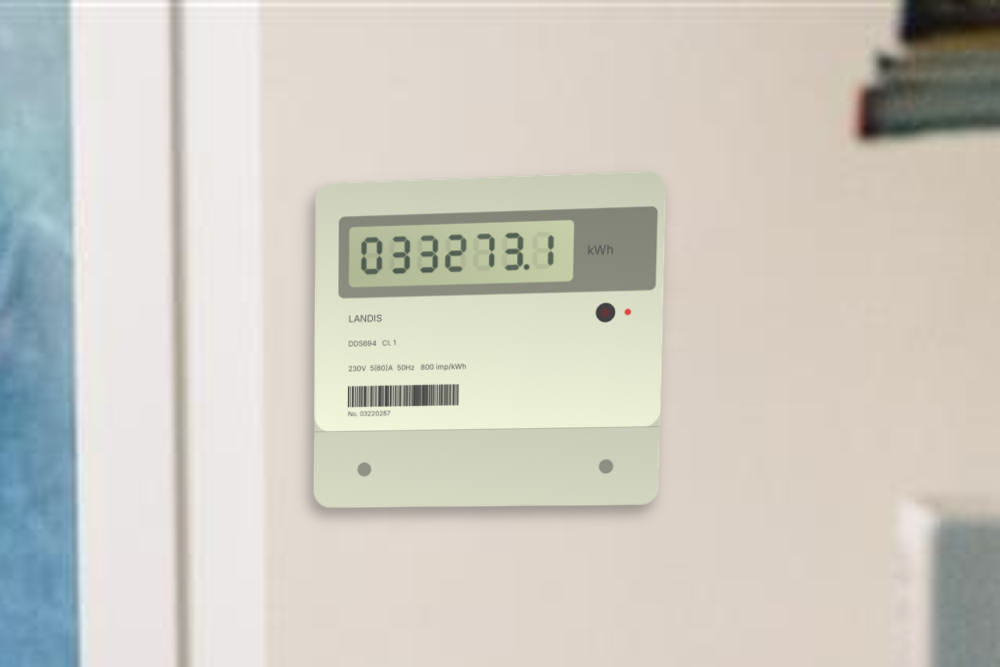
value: {"value": 33273.1, "unit": "kWh"}
